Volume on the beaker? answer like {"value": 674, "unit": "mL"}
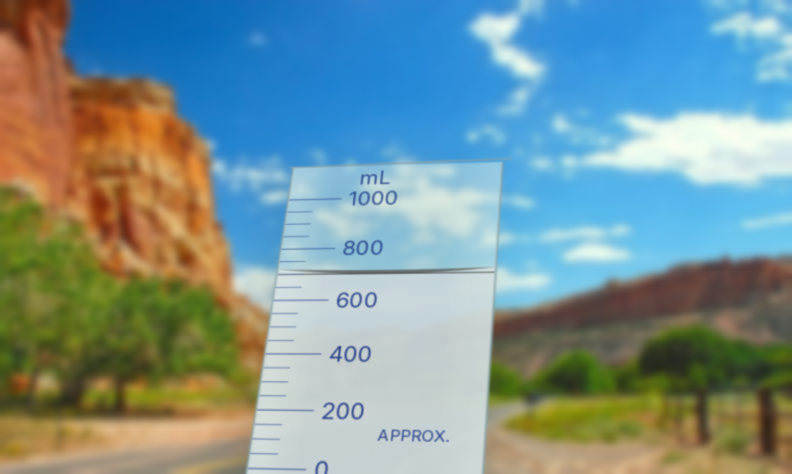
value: {"value": 700, "unit": "mL"}
